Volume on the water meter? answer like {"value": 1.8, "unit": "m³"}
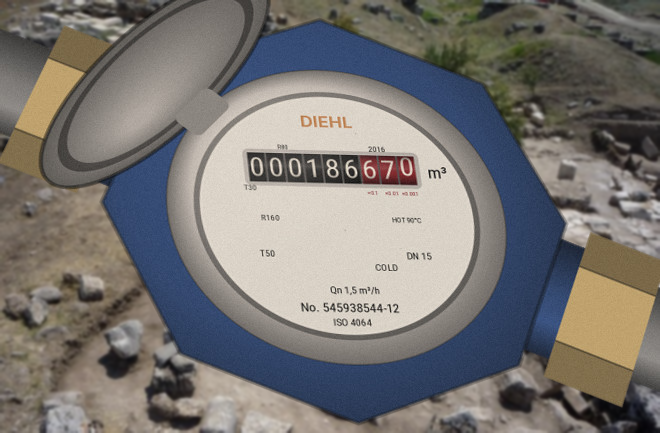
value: {"value": 186.670, "unit": "m³"}
